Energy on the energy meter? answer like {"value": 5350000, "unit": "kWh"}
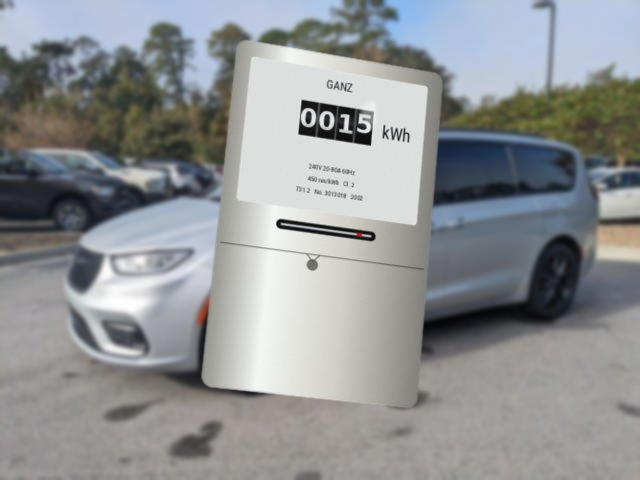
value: {"value": 15, "unit": "kWh"}
